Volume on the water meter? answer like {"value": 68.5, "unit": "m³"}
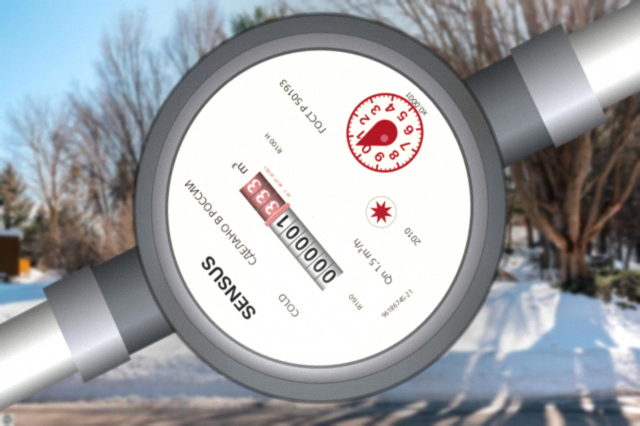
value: {"value": 1.3330, "unit": "m³"}
